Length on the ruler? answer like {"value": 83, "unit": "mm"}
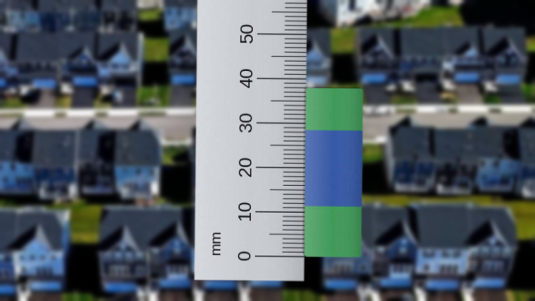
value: {"value": 38, "unit": "mm"}
